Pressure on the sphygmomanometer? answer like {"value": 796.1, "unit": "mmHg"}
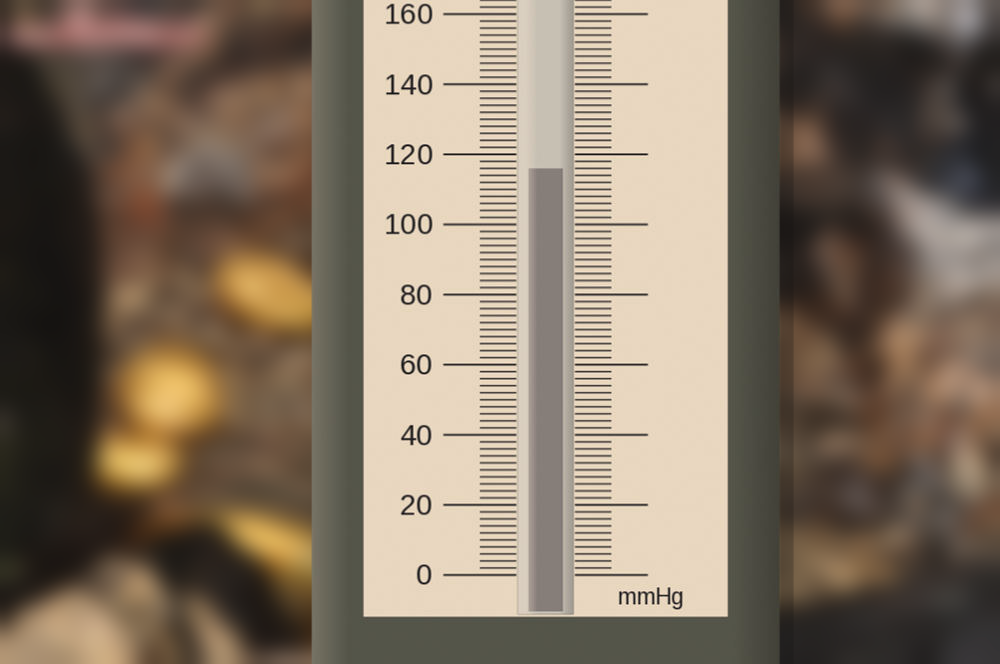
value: {"value": 116, "unit": "mmHg"}
